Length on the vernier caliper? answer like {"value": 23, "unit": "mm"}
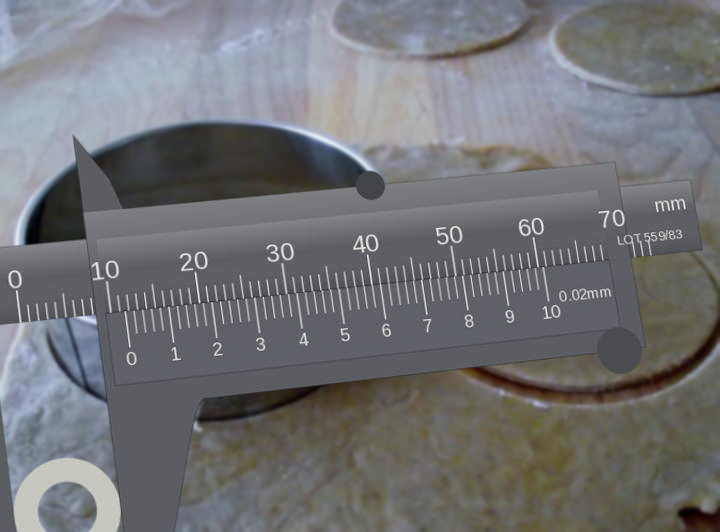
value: {"value": 11.6, "unit": "mm"}
